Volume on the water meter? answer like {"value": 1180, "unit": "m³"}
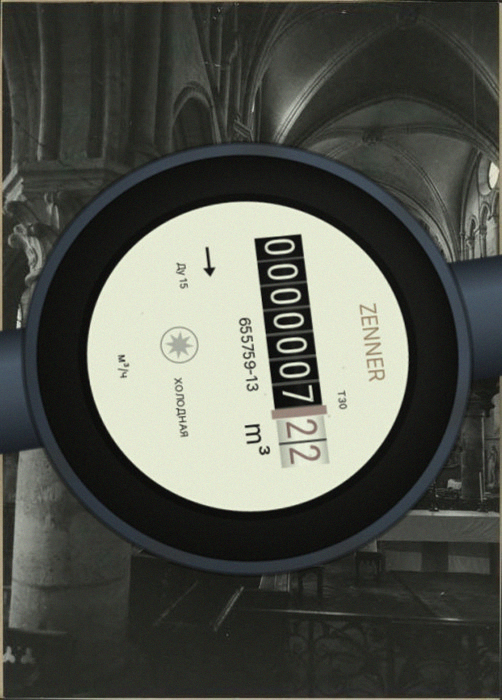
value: {"value": 7.22, "unit": "m³"}
